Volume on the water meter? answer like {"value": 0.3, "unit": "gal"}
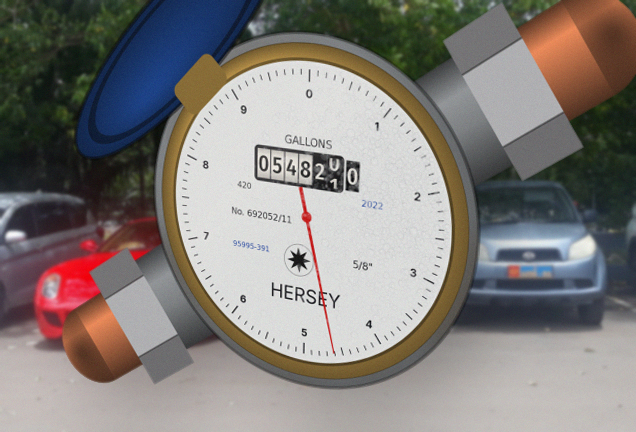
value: {"value": 548204.6, "unit": "gal"}
